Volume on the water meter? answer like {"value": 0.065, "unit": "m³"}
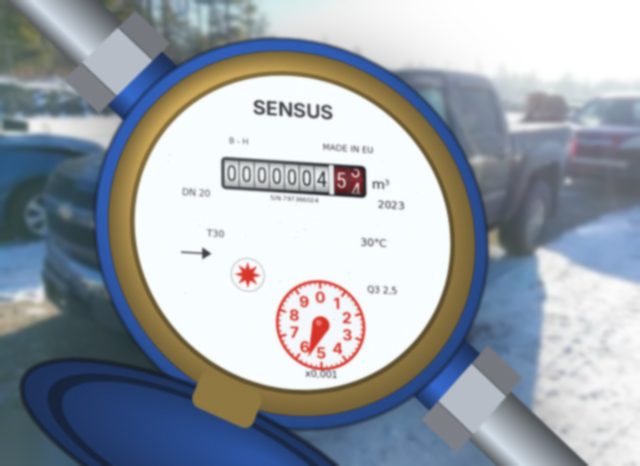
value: {"value": 4.535, "unit": "m³"}
